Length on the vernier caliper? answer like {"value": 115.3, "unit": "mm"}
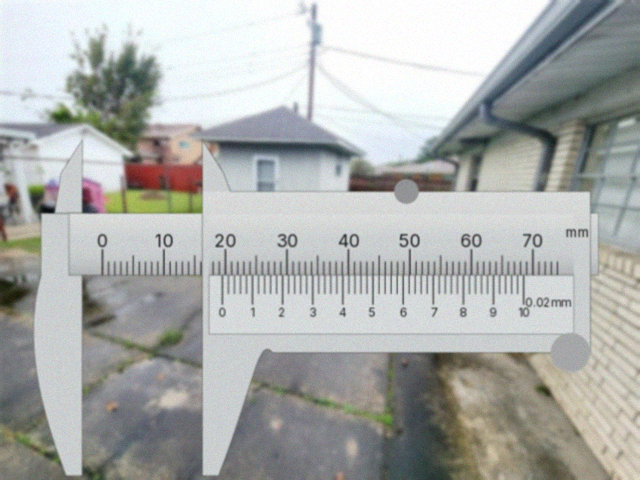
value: {"value": 19.5, "unit": "mm"}
